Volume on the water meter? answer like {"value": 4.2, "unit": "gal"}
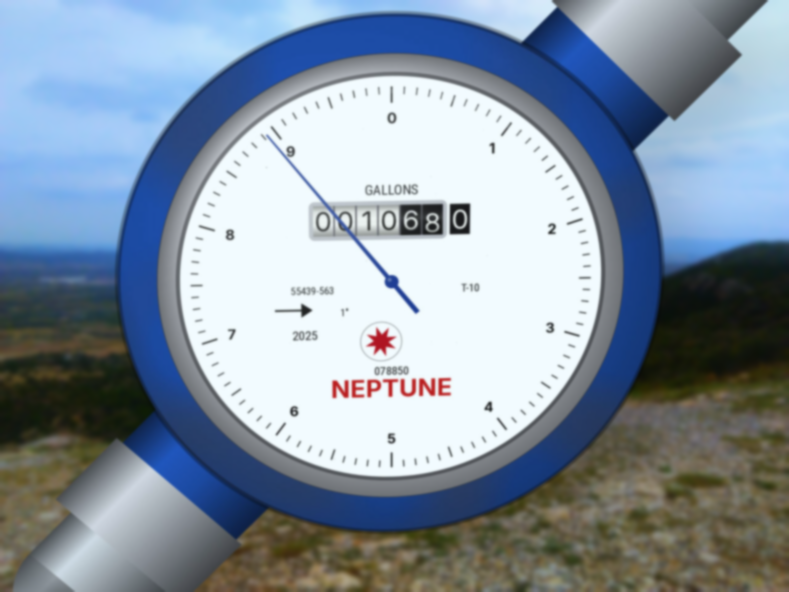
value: {"value": 10678.9, "unit": "gal"}
